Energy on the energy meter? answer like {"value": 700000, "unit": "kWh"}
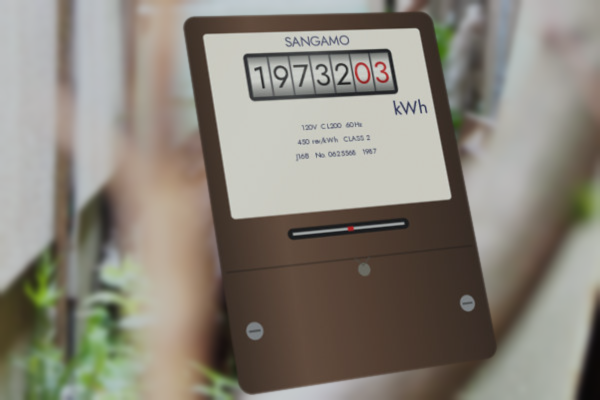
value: {"value": 19732.03, "unit": "kWh"}
